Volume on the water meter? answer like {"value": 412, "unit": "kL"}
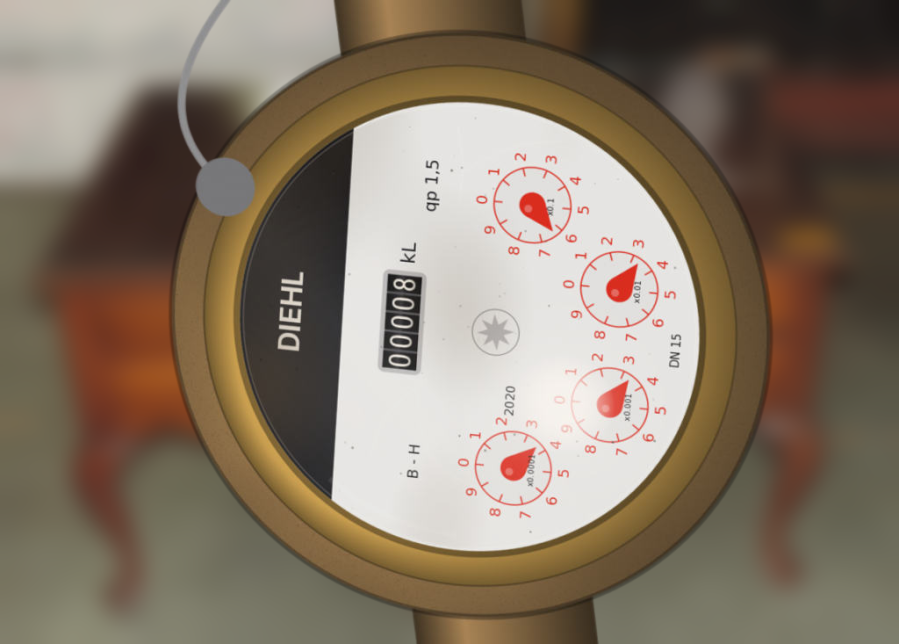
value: {"value": 8.6333, "unit": "kL"}
